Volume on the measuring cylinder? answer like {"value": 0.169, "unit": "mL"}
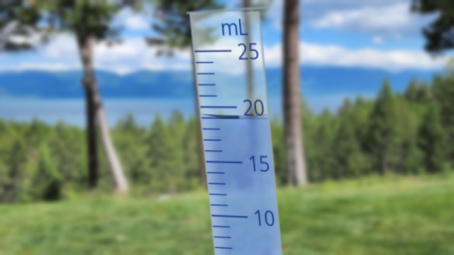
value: {"value": 19, "unit": "mL"}
